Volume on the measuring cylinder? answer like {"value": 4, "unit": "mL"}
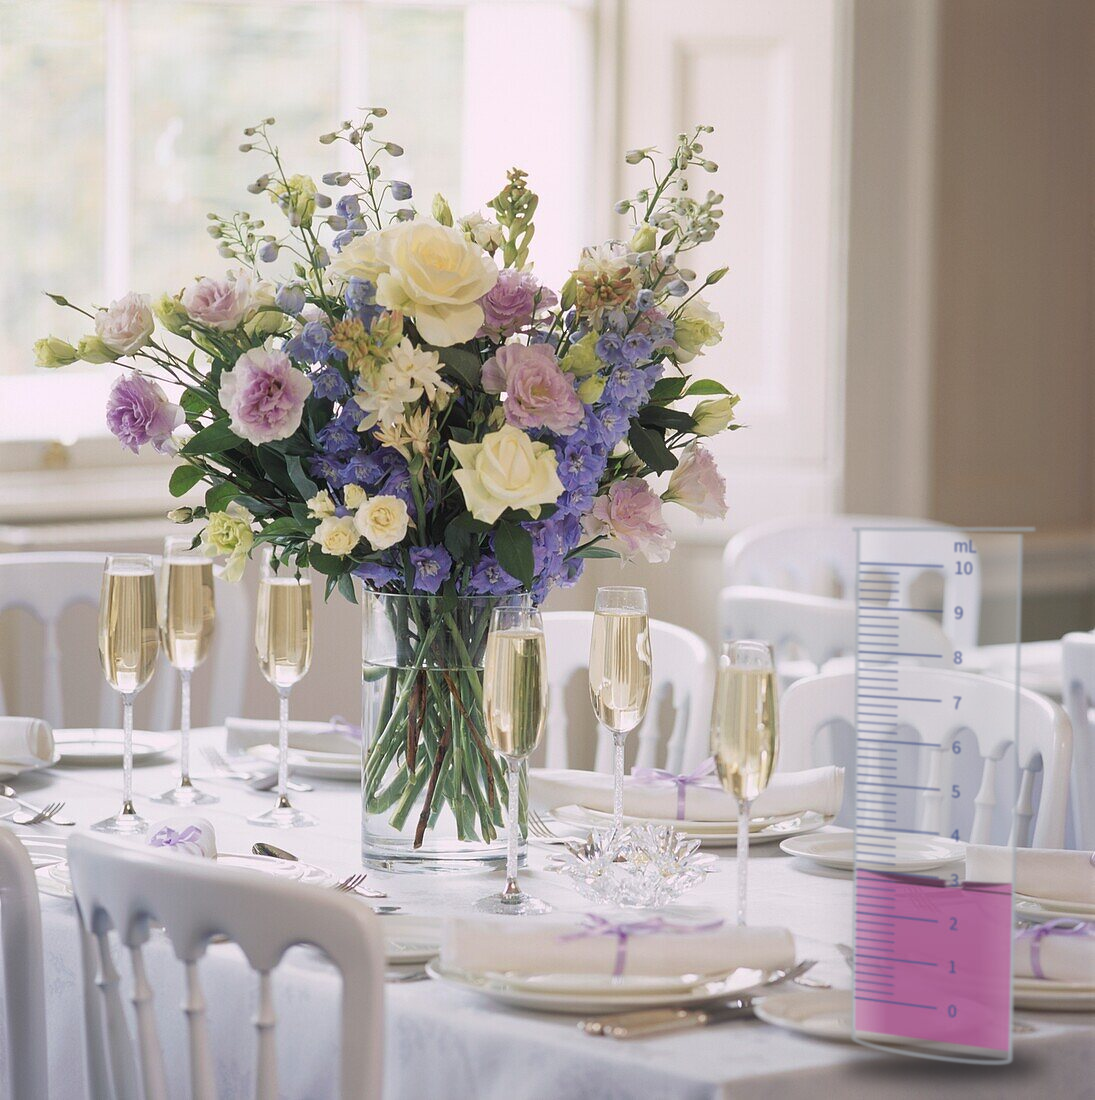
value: {"value": 2.8, "unit": "mL"}
